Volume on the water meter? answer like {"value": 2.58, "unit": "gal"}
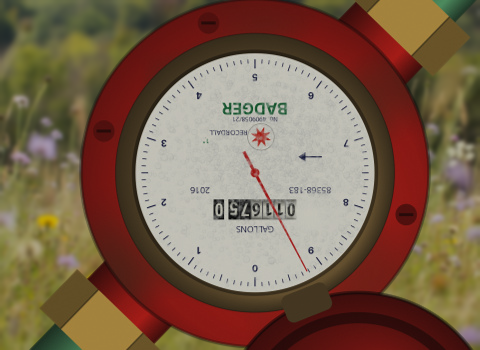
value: {"value": 116749.2, "unit": "gal"}
